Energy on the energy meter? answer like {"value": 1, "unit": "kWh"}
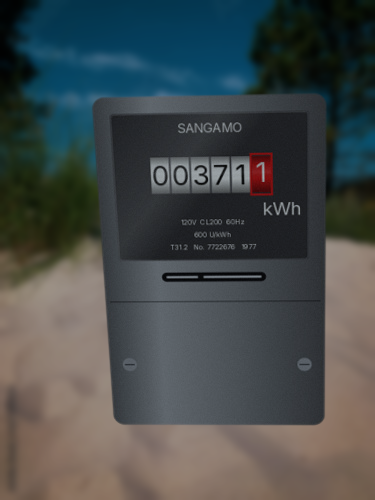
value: {"value": 371.1, "unit": "kWh"}
